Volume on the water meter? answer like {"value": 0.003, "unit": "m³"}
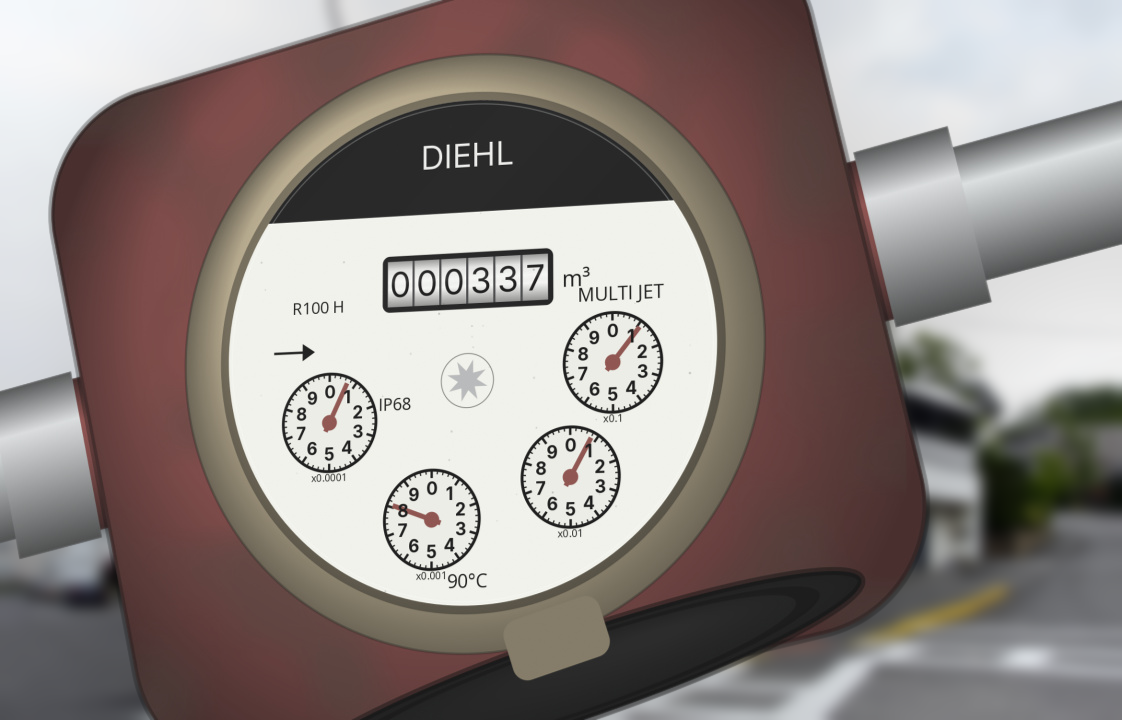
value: {"value": 337.1080, "unit": "m³"}
